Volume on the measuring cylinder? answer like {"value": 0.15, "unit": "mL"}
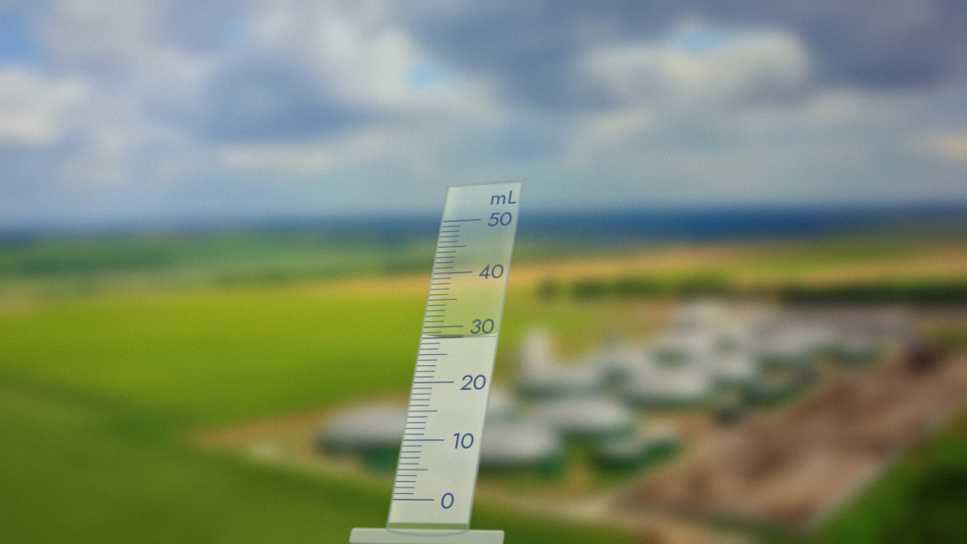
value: {"value": 28, "unit": "mL"}
